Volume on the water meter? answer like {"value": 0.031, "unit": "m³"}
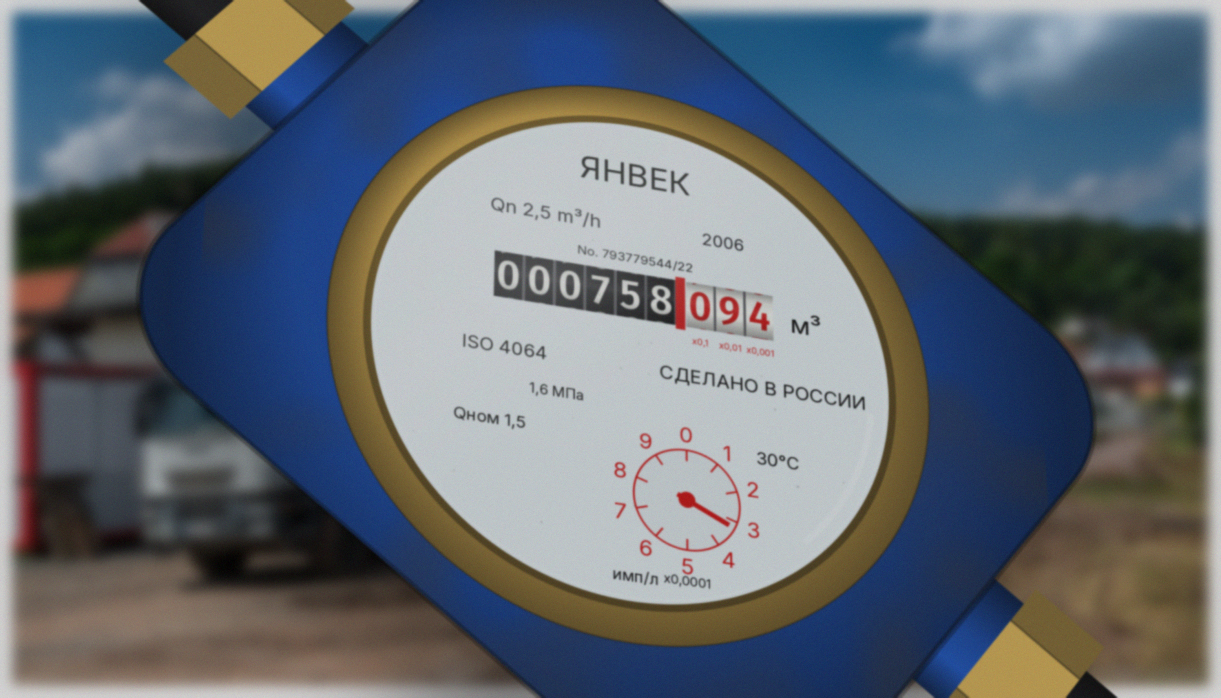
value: {"value": 758.0943, "unit": "m³"}
